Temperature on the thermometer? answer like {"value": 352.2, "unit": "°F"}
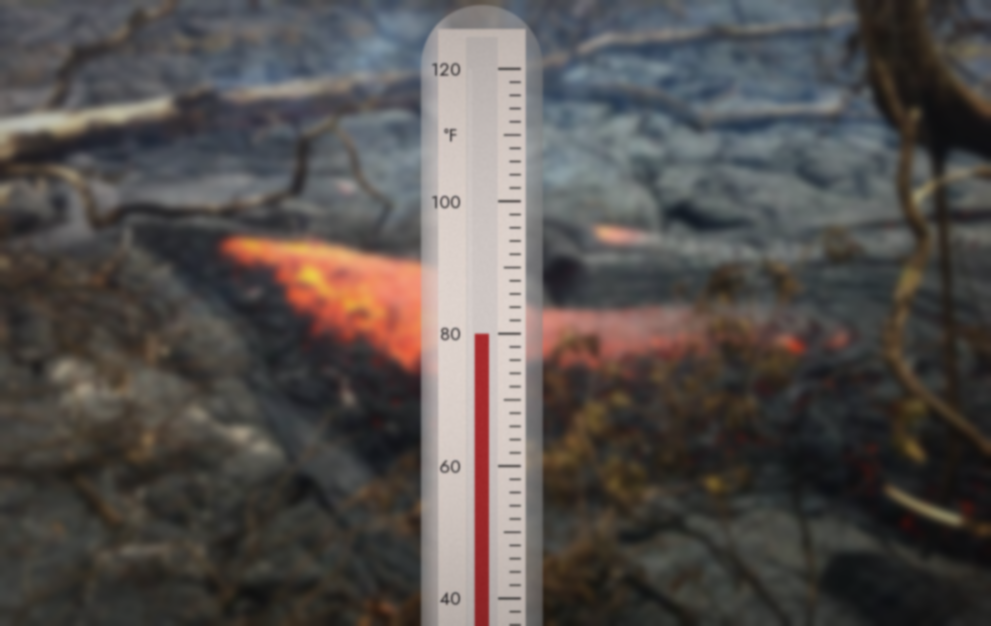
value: {"value": 80, "unit": "°F"}
